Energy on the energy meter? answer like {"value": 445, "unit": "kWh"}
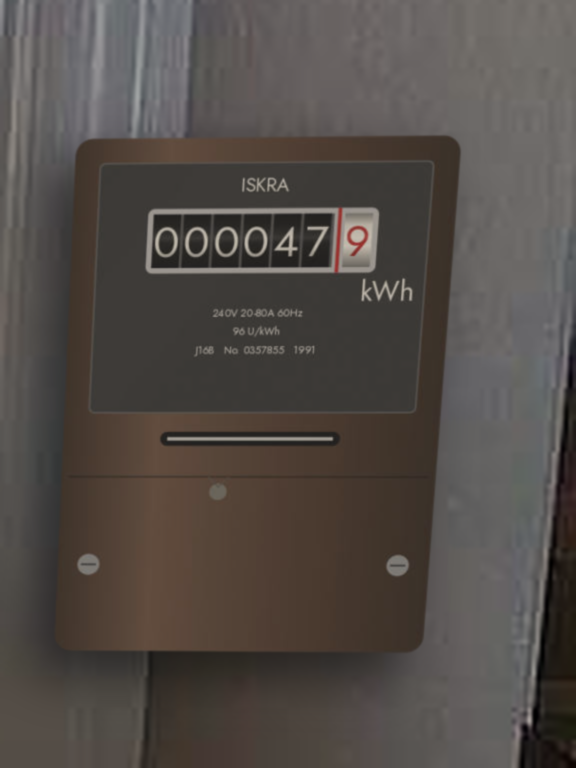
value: {"value": 47.9, "unit": "kWh"}
